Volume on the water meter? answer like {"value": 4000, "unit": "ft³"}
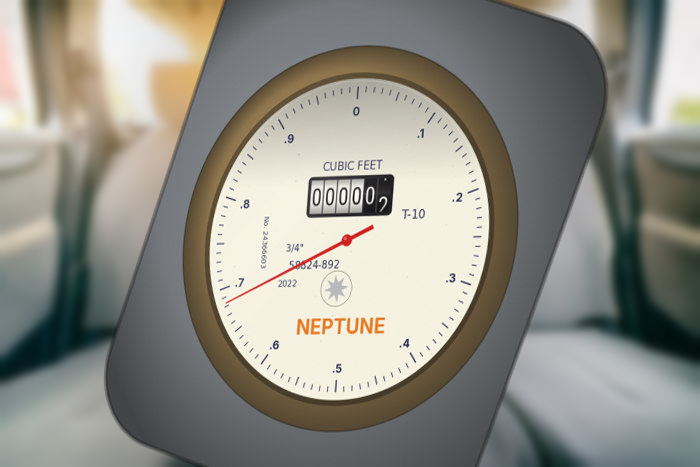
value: {"value": 1.68, "unit": "ft³"}
